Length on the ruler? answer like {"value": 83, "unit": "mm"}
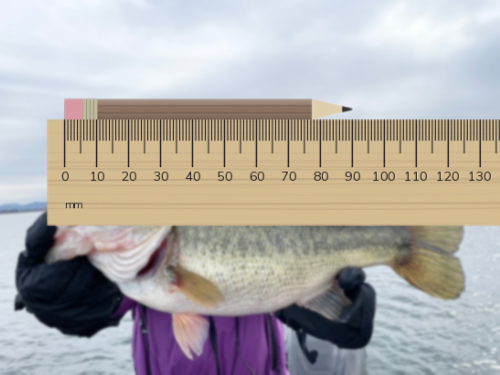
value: {"value": 90, "unit": "mm"}
